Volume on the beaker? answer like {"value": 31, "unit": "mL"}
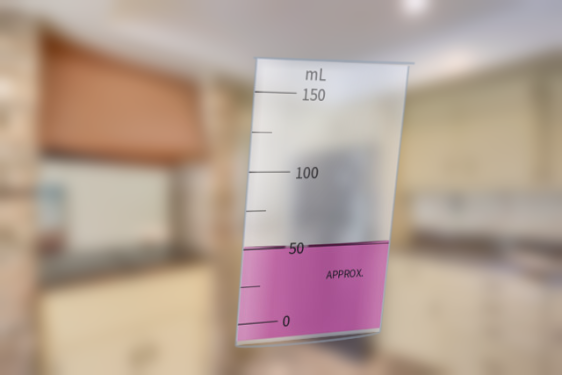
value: {"value": 50, "unit": "mL"}
